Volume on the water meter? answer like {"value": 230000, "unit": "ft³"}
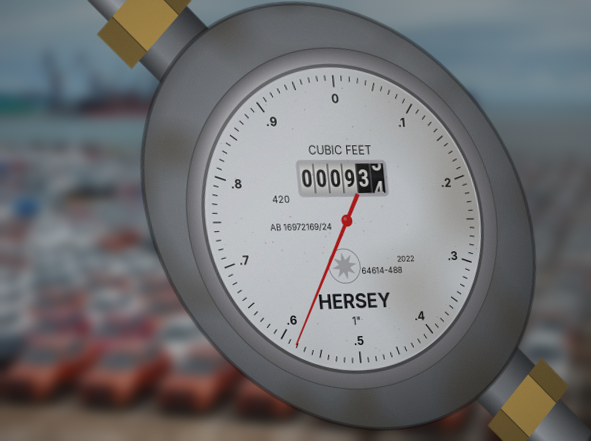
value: {"value": 933.58, "unit": "ft³"}
